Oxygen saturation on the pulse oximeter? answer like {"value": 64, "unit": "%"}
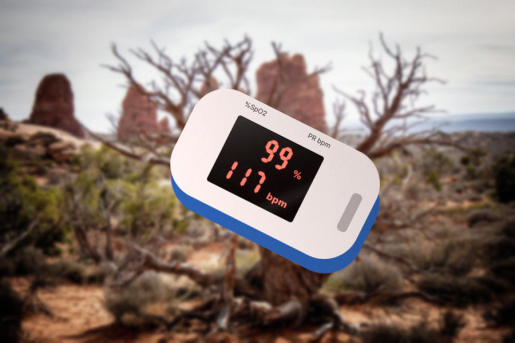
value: {"value": 99, "unit": "%"}
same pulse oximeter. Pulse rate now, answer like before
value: {"value": 117, "unit": "bpm"}
